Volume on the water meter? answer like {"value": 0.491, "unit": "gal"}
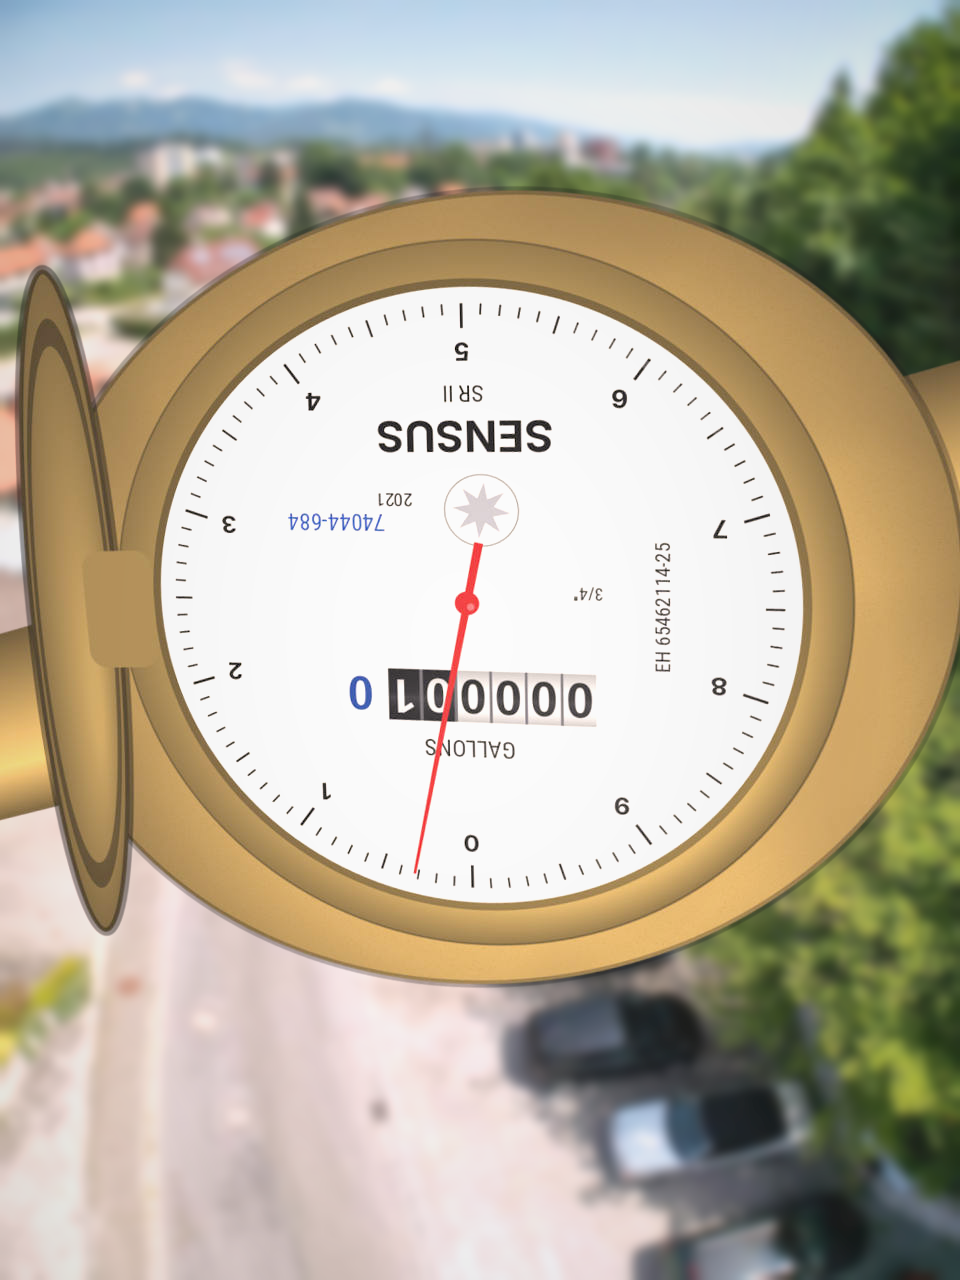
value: {"value": 10.3, "unit": "gal"}
